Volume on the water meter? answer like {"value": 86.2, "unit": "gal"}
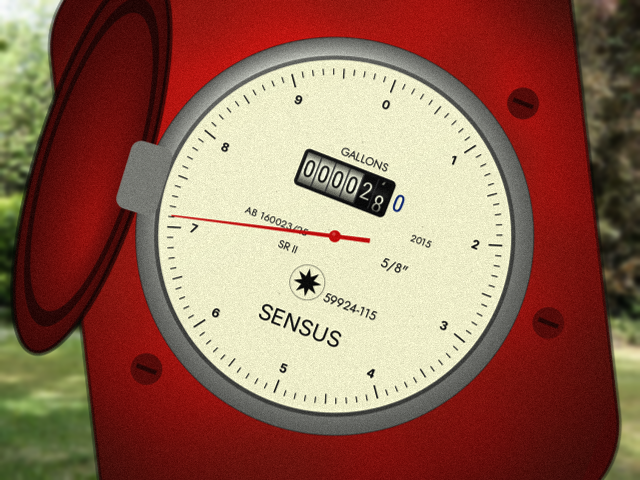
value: {"value": 277.1, "unit": "gal"}
